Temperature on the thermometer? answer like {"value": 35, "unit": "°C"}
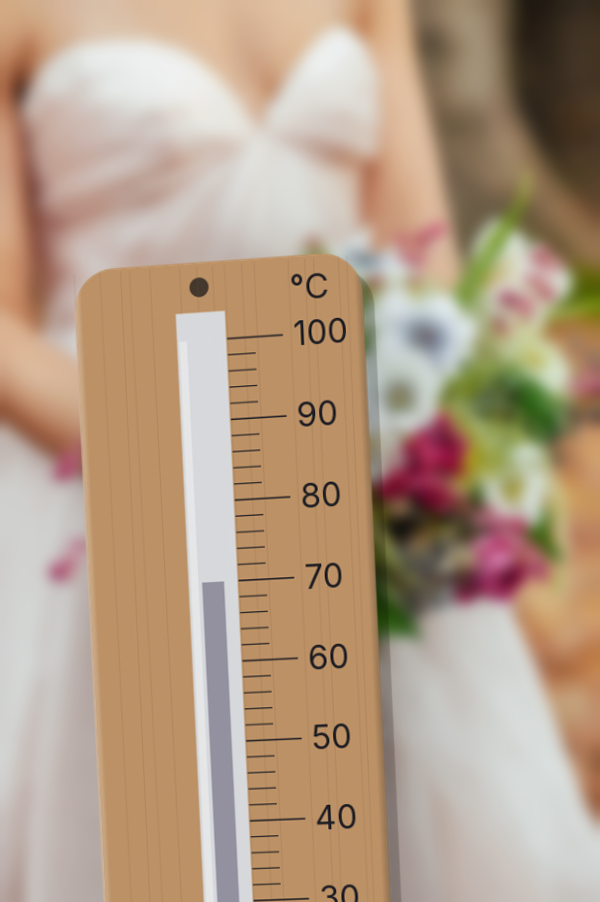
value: {"value": 70, "unit": "°C"}
